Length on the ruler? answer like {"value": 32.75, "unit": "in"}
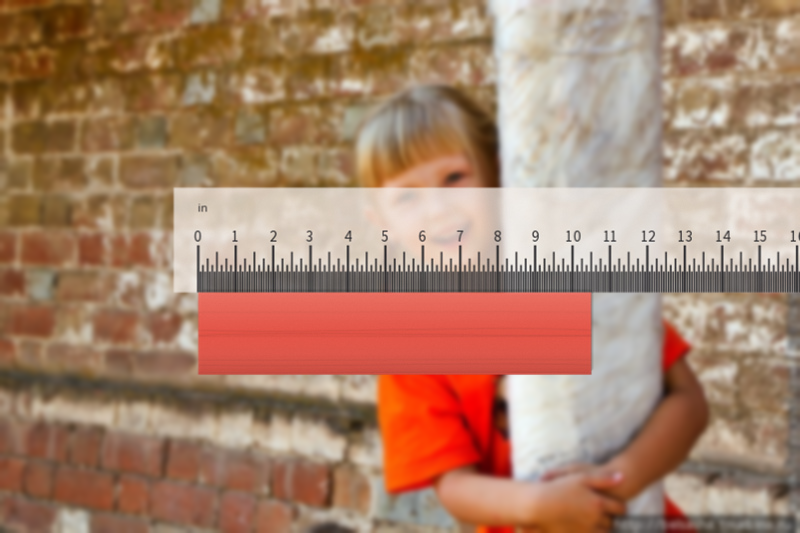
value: {"value": 10.5, "unit": "in"}
